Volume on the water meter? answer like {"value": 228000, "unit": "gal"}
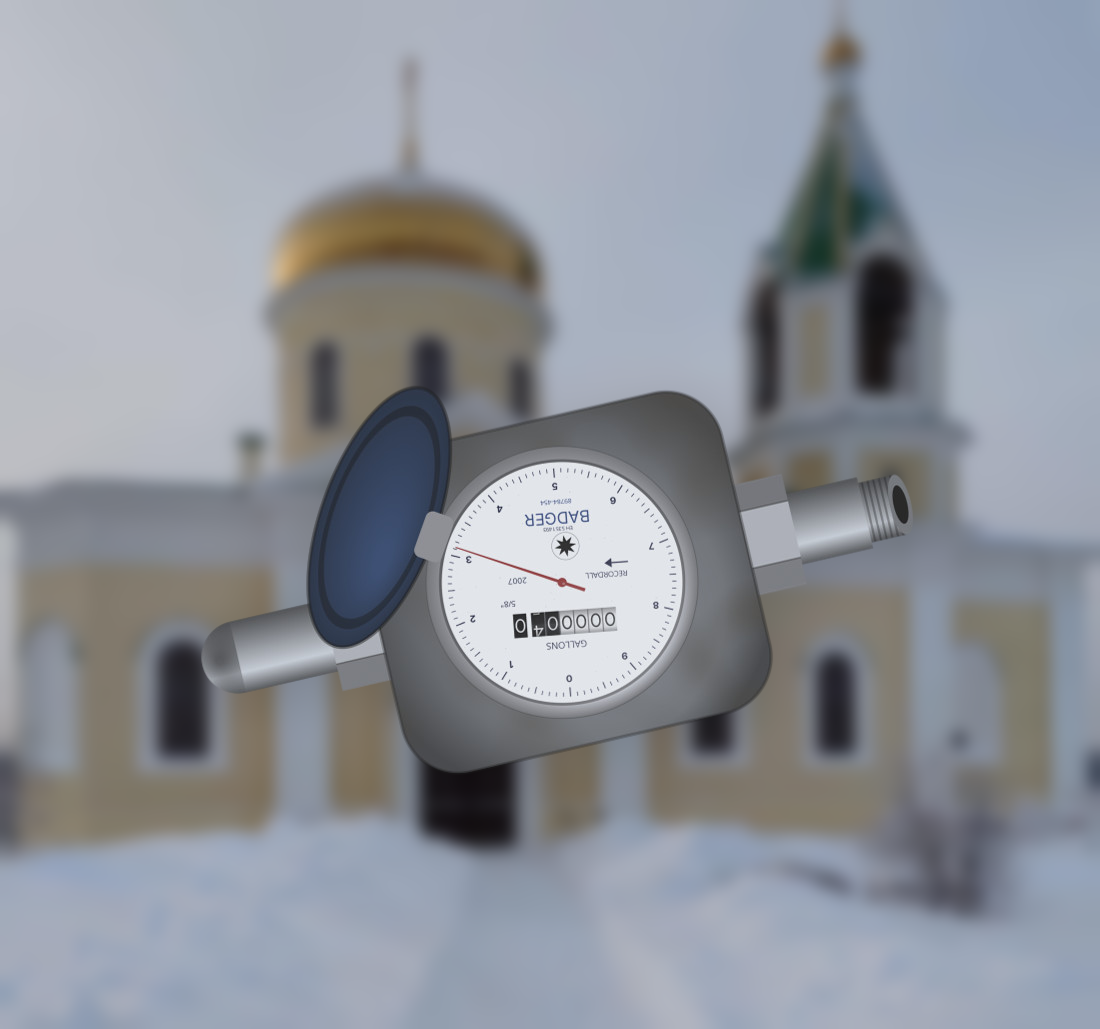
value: {"value": 43.1, "unit": "gal"}
